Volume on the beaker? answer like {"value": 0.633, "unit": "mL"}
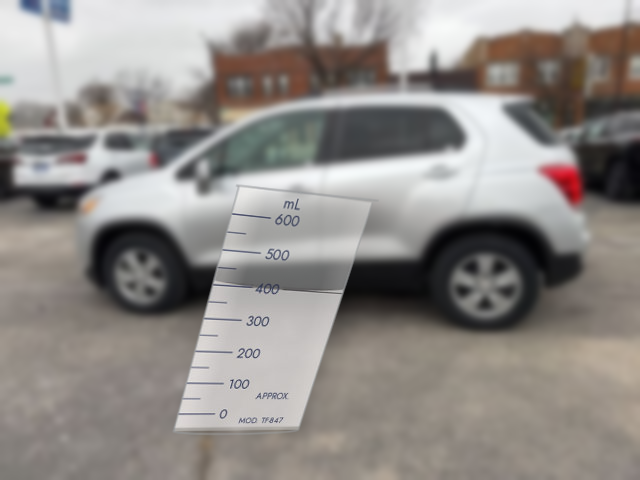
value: {"value": 400, "unit": "mL"}
